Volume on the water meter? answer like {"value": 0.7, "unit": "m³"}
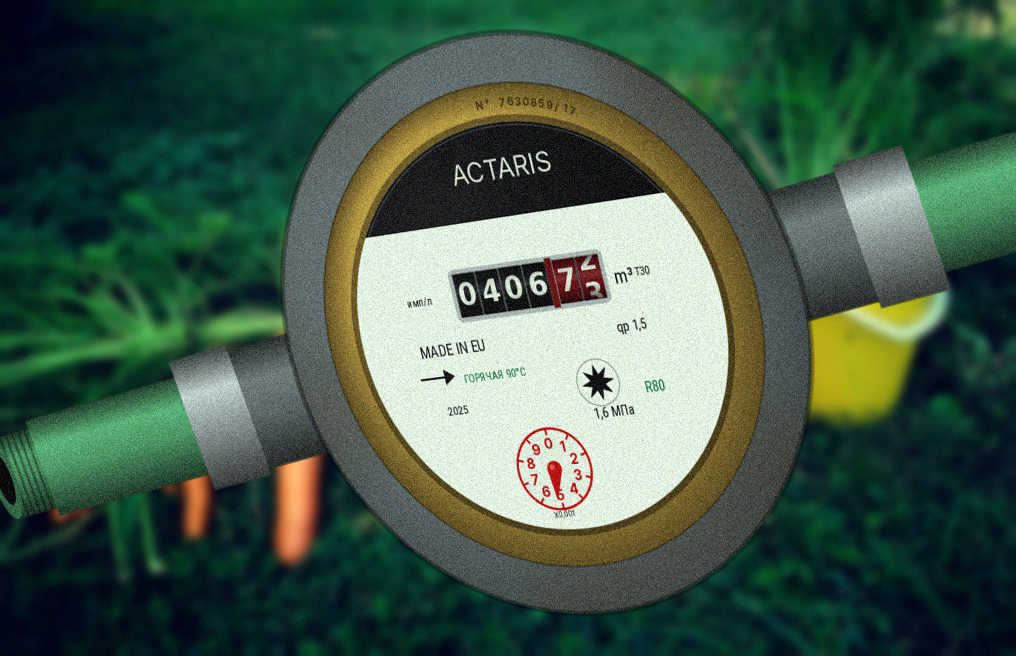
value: {"value": 406.725, "unit": "m³"}
